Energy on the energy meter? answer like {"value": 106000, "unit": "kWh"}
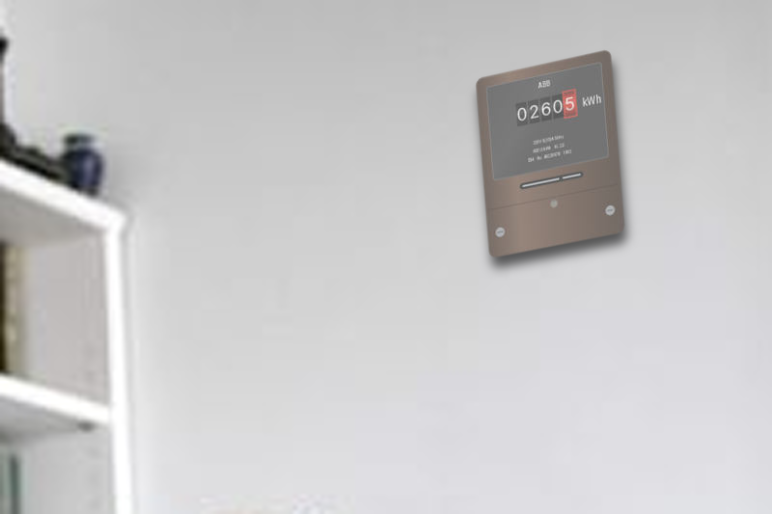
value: {"value": 260.5, "unit": "kWh"}
